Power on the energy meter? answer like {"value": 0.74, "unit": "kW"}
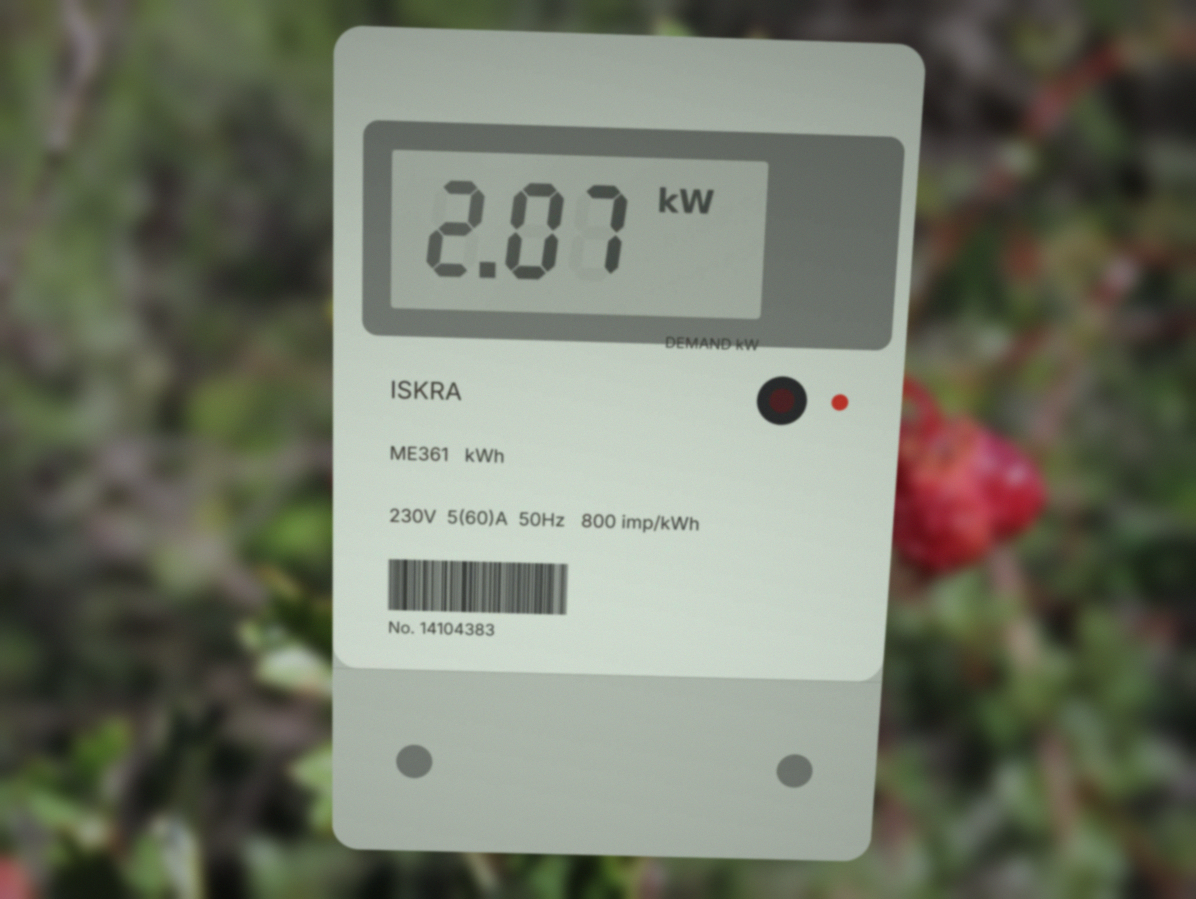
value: {"value": 2.07, "unit": "kW"}
